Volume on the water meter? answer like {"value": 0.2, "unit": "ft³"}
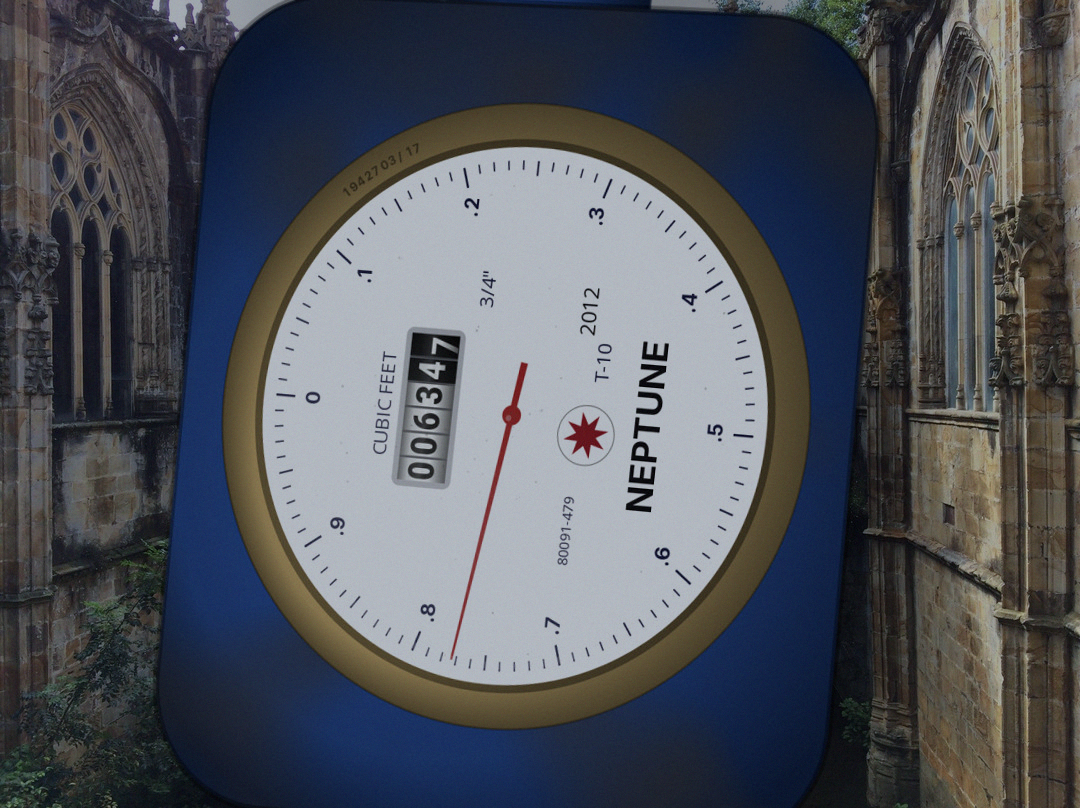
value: {"value": 6346.77, "unit": "ft³"}
